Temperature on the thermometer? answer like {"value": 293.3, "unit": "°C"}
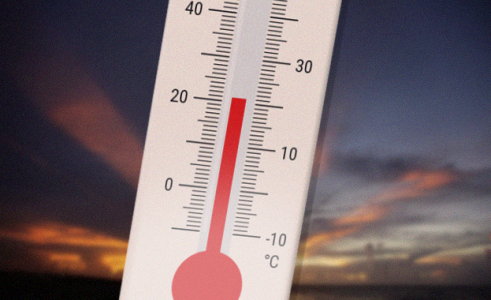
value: {"value": 21, "unit": "°C"}
